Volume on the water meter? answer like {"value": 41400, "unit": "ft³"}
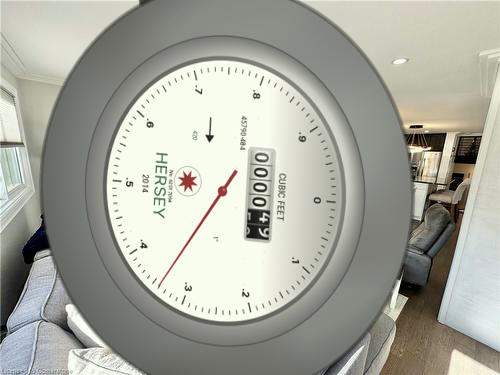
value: {"value": 49.34, "unit": "ft³"}
